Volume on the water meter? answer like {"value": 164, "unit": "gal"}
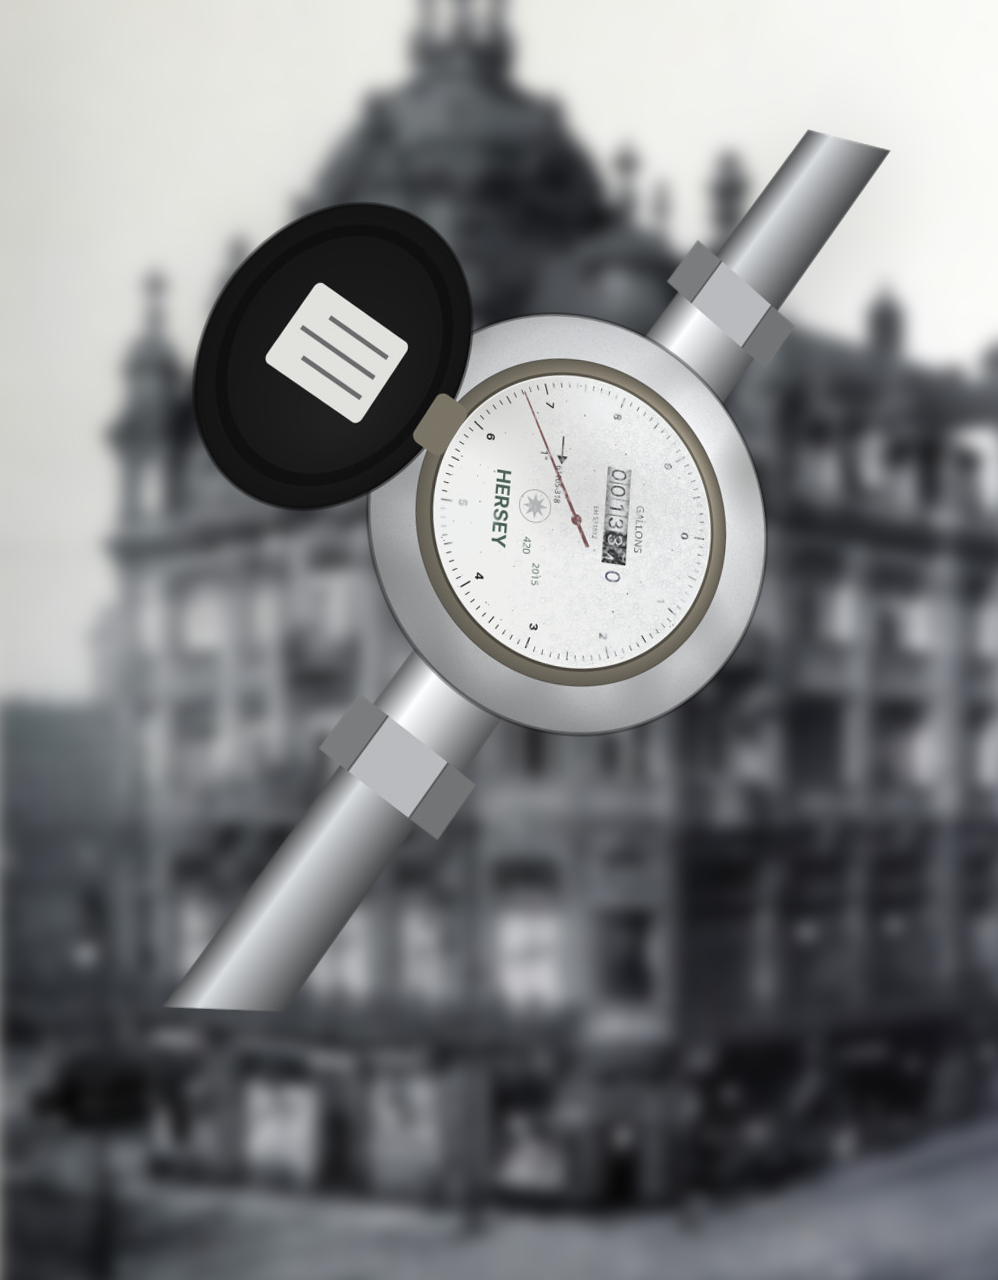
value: {"value": 13336.7, "unit": "gal"}
